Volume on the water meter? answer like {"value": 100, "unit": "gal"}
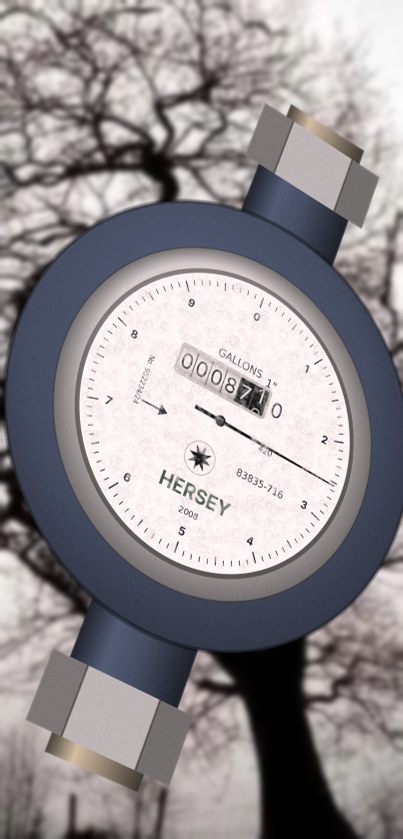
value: {"value": 8712.5, "unit": "gal"}
